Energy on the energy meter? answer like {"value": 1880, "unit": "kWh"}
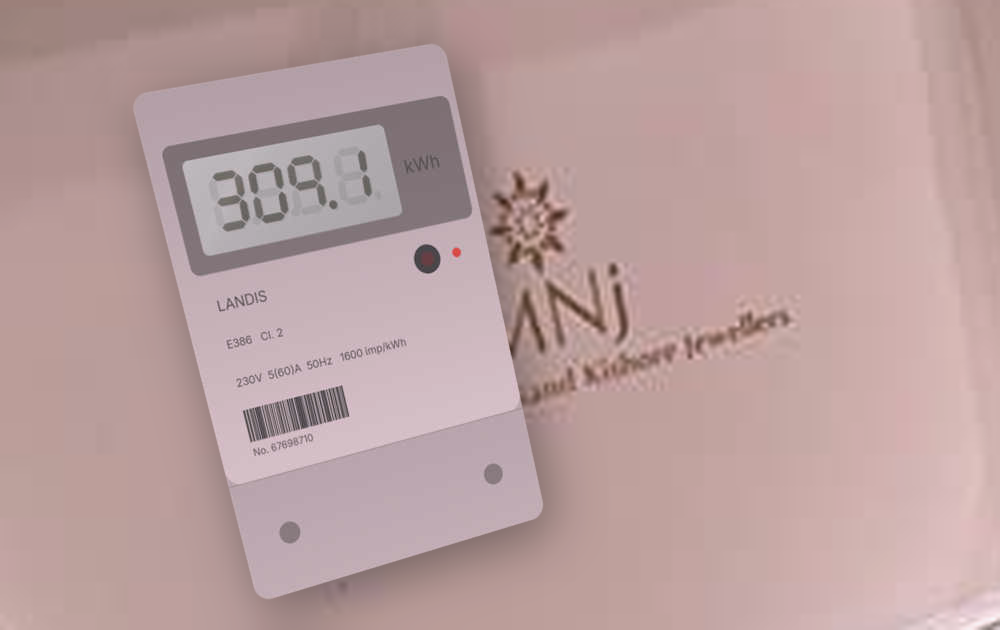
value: {"value": 309.1, "unit": "kWh"}
